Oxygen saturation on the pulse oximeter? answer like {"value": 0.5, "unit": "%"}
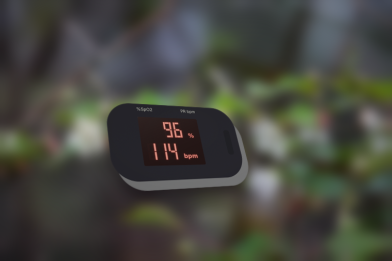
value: {"value": 96, "unit": "%"}
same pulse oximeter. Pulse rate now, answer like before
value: {"value": 114, "unit": "bpm"}
